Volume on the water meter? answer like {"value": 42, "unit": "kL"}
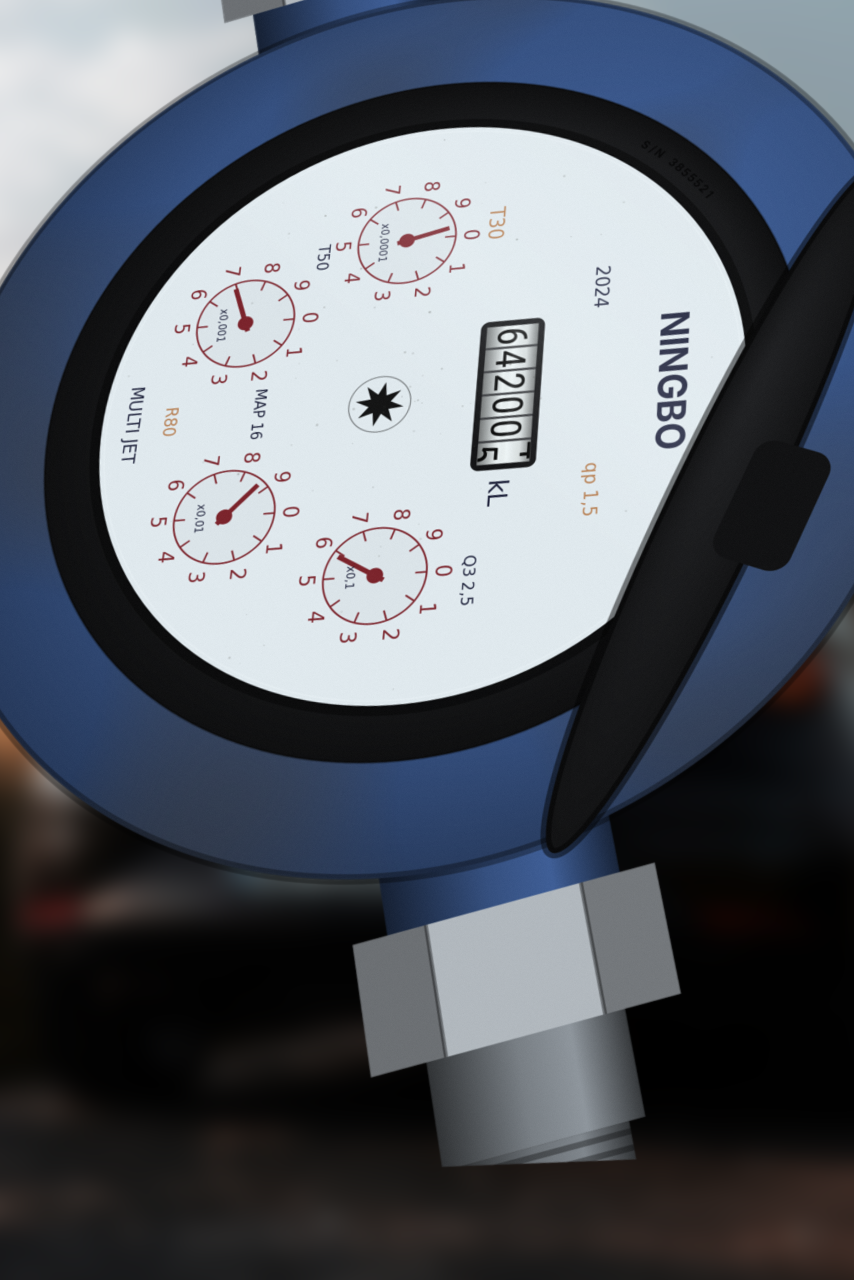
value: {"value": 642004.5869, "unit": "kL"}
